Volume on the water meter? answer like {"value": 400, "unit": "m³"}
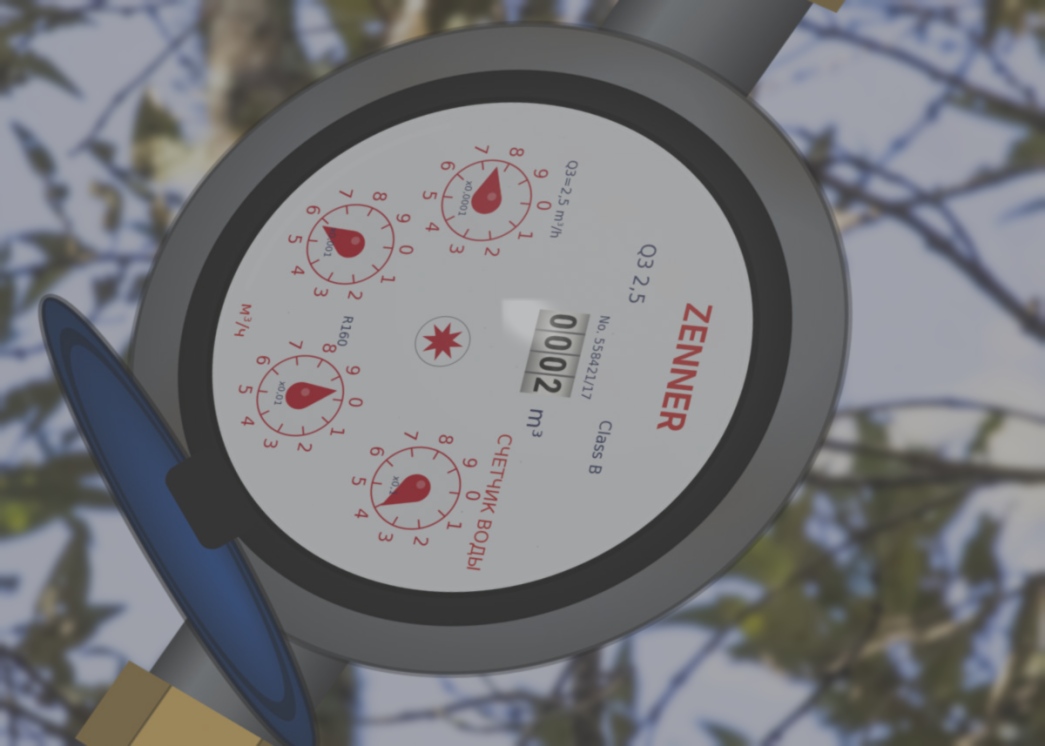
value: {"value": 2.3957, "unit": "m³"}
